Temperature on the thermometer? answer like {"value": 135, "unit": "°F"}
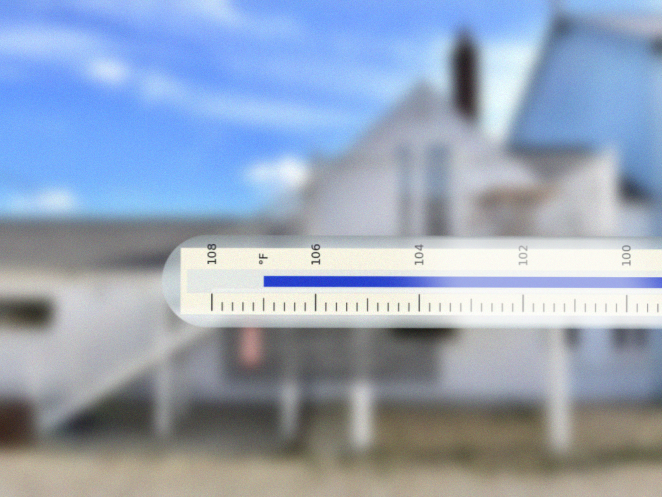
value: {"value": 107, "unit": "°F"}
